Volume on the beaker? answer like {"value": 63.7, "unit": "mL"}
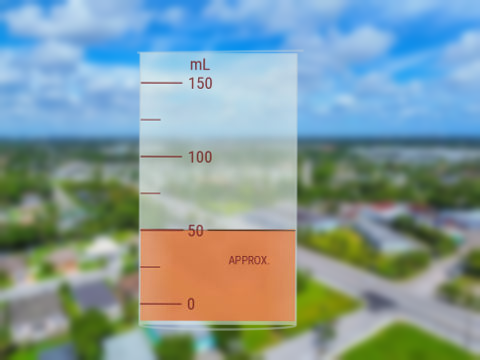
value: {"value": 50, "unit": "mL"}
